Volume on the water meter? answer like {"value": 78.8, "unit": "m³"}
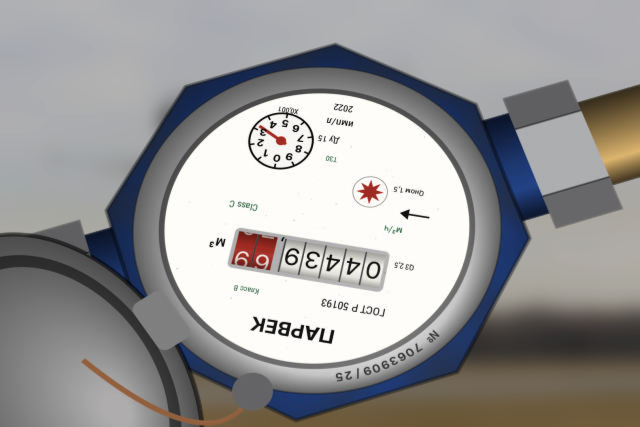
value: {"value": 4439.693, "unit": "m³"}
